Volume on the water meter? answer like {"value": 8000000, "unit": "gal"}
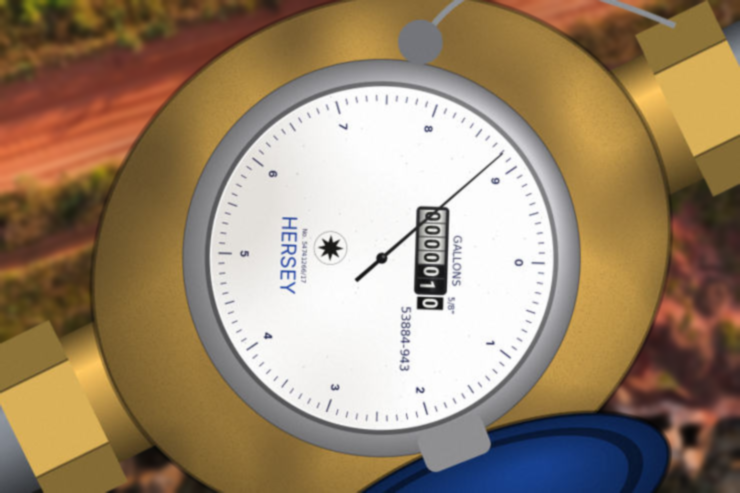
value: {"value": 8.8, "unit": "gal"}
